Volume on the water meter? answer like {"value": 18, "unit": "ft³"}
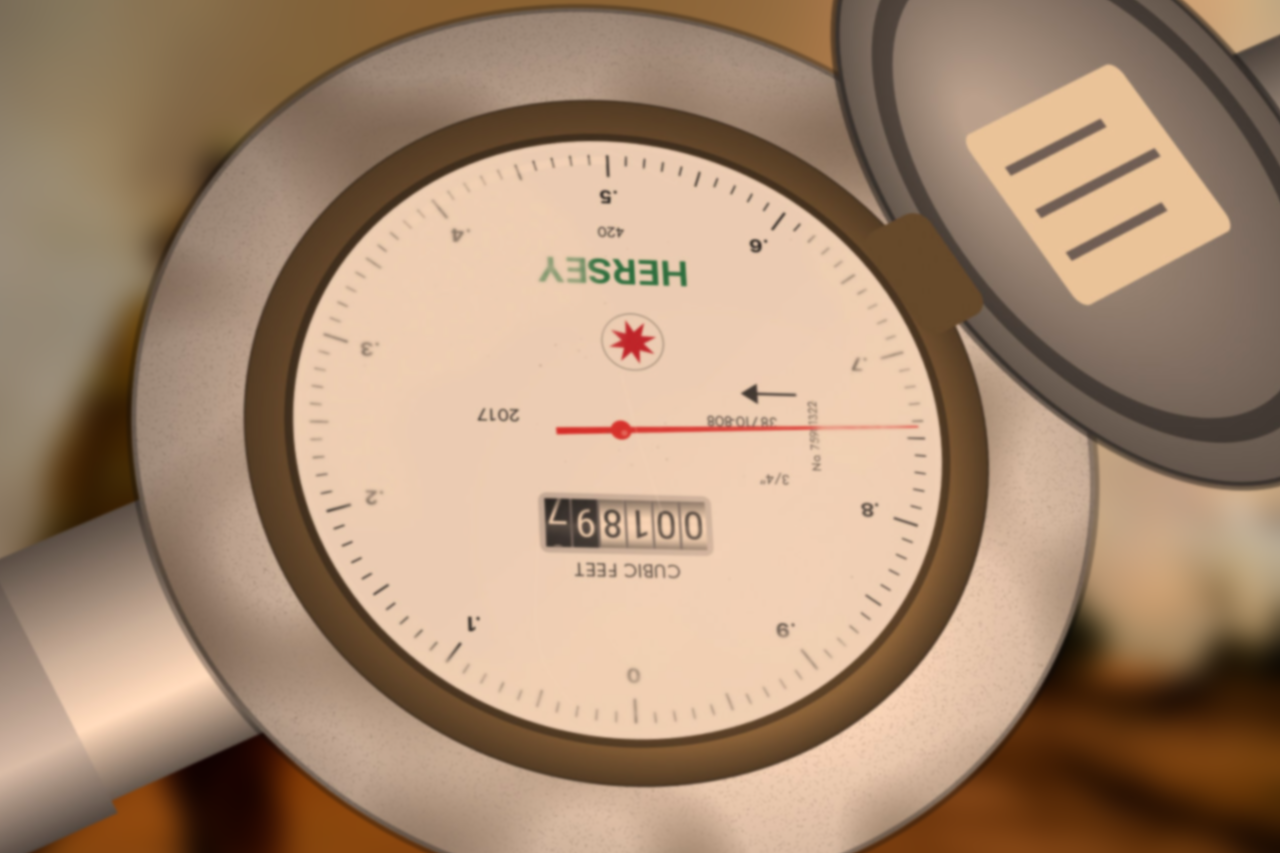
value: {"value": 1896.74, "unit": "ft³"}
